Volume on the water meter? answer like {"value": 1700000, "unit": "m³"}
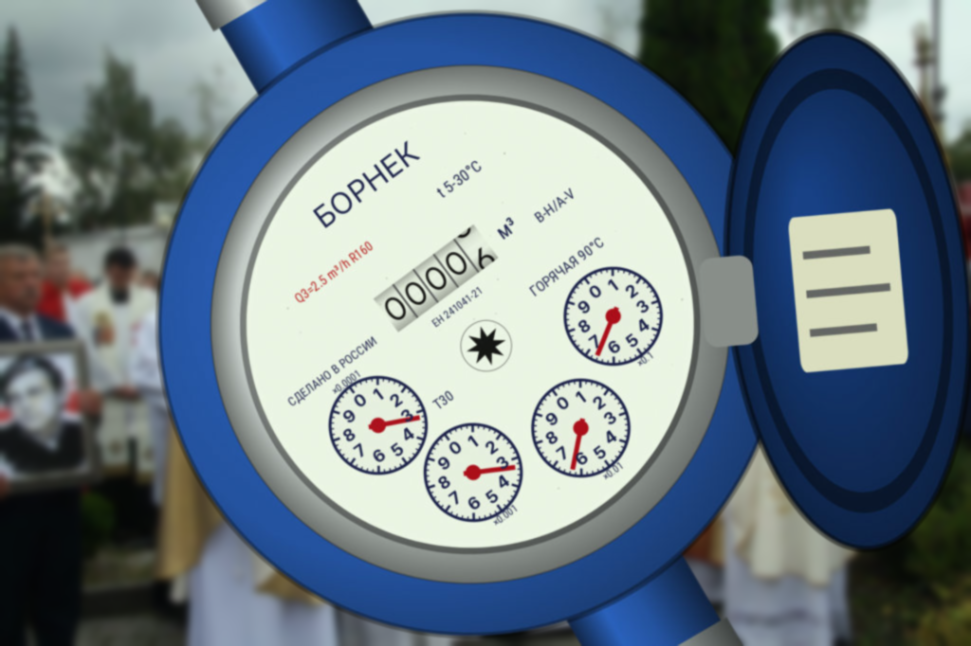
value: {"value": 5.6633, "unit": "m³"}
